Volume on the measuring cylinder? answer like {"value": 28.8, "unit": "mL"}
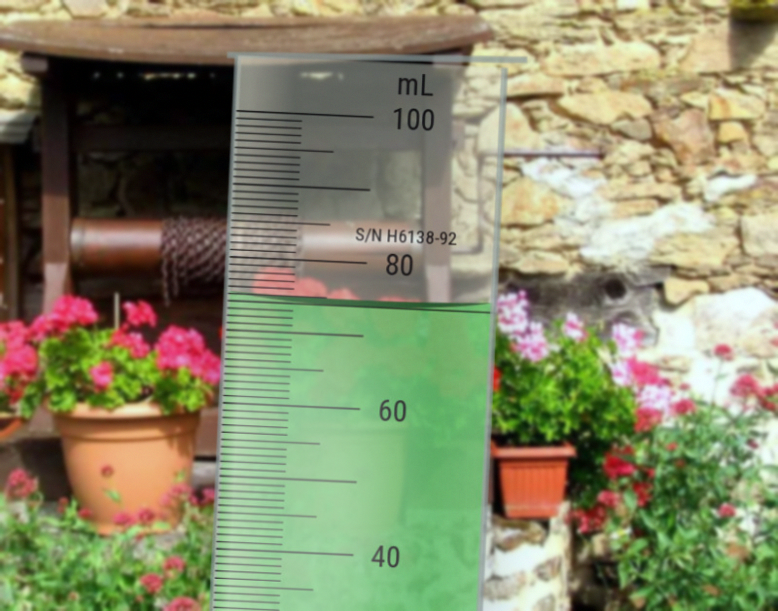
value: {"value": 74, "unit": "mL"}
